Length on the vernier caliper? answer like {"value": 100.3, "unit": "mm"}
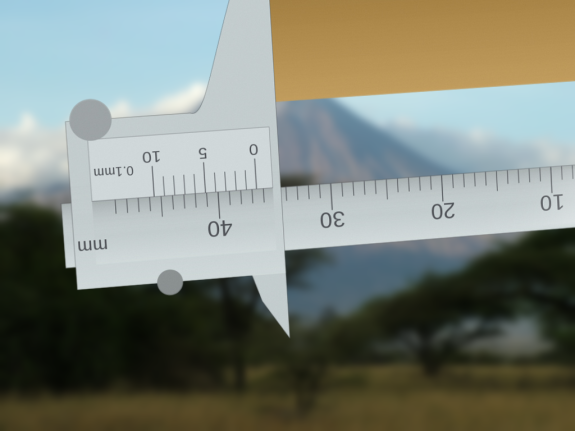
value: {"value": 36.6, "unit": "mm"}
